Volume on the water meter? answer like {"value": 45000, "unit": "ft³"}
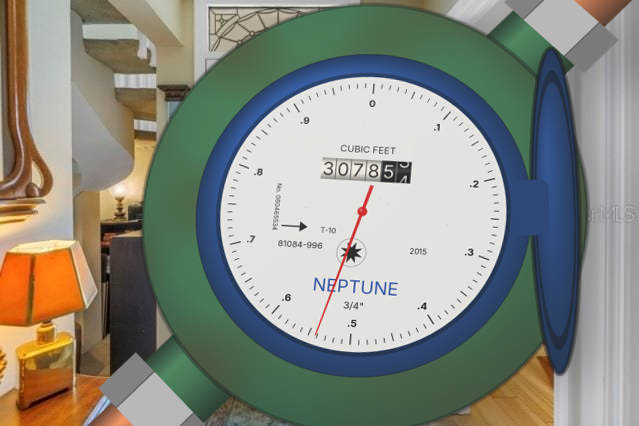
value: {"value": 307853.54, "unit": "ft³"}
